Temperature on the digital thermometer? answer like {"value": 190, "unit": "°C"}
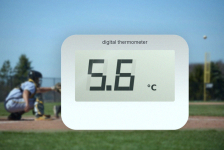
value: {"value": 5.6, "unit": "°C"}
